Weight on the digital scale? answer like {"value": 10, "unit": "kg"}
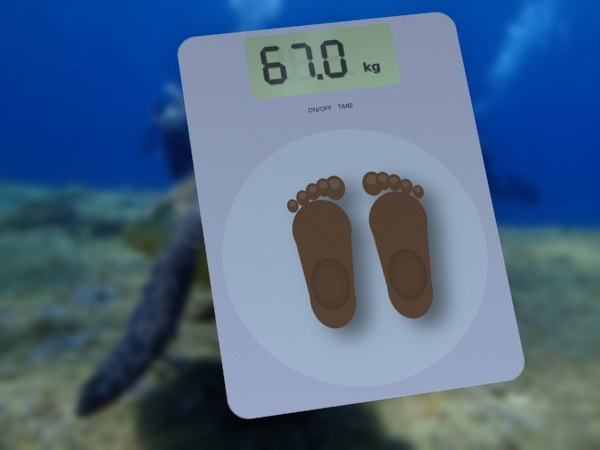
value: {"value": 67.0, "unit": "kg"}
